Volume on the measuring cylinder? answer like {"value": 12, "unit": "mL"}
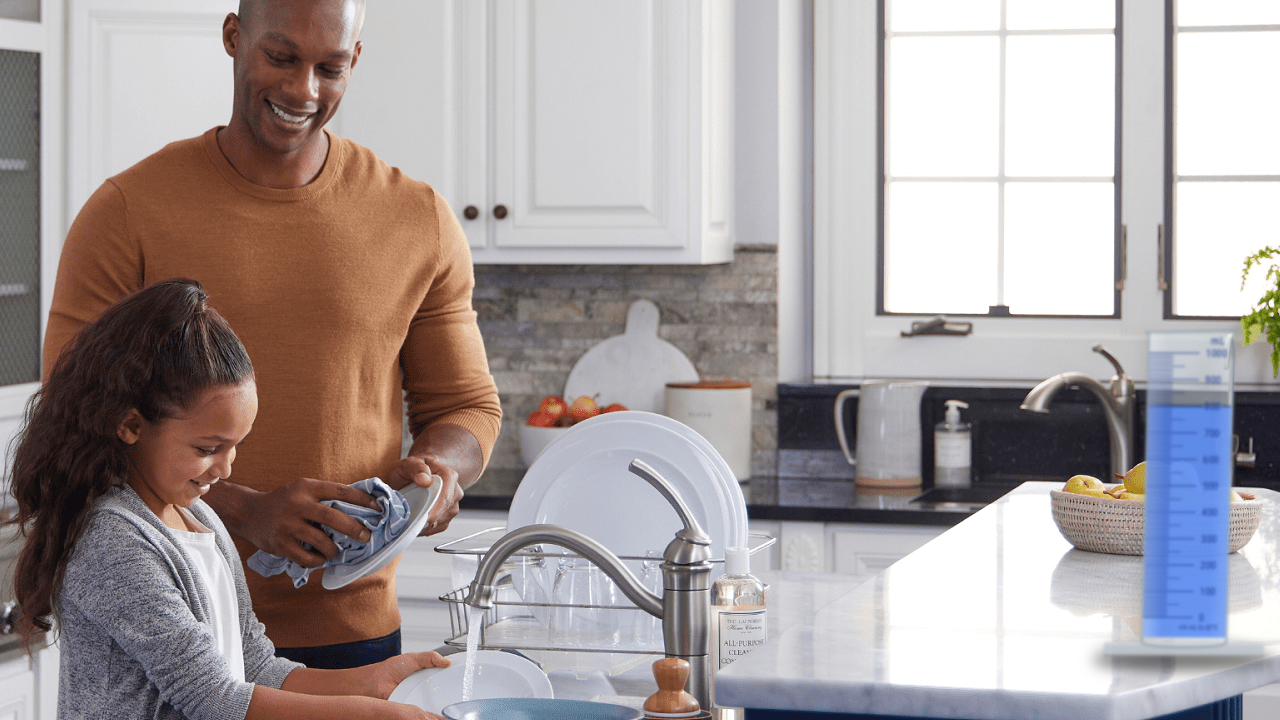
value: {"value": 800, "unit": "mL"}
